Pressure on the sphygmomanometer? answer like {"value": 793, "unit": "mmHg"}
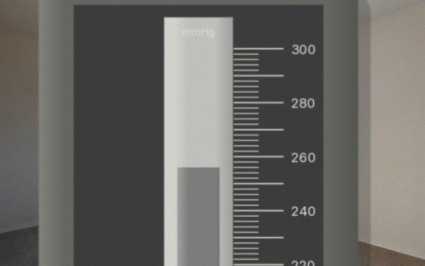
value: {"value": 256, "unit": "mmHg"}
